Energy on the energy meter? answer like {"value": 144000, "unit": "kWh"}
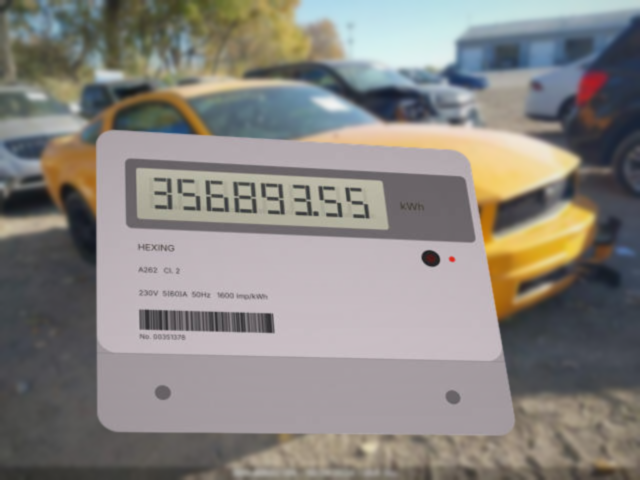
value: {"value": 356893.55, "unit": "kWh"}
